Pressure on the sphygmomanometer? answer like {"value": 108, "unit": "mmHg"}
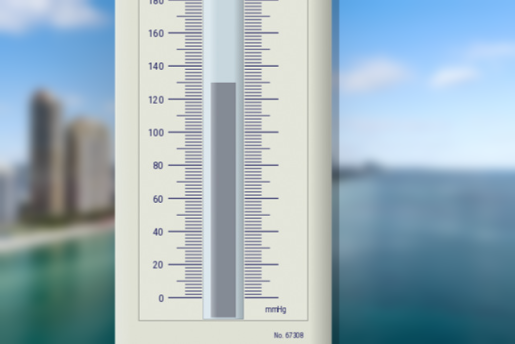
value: {"value": 130, "unit": "mmHg"}
